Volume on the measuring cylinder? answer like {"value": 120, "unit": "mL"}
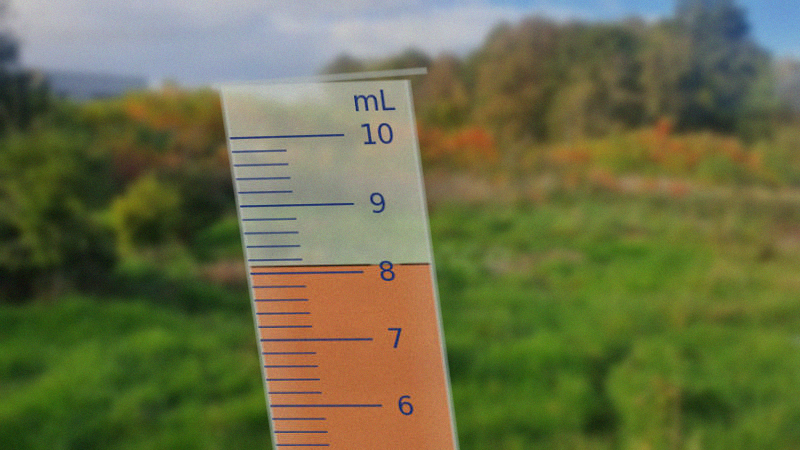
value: {"value": 8.1, "unit": "mL"}
